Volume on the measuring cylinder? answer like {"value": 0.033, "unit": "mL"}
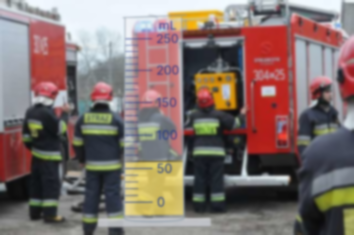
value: {"value": 60, "unit": "mL"}
